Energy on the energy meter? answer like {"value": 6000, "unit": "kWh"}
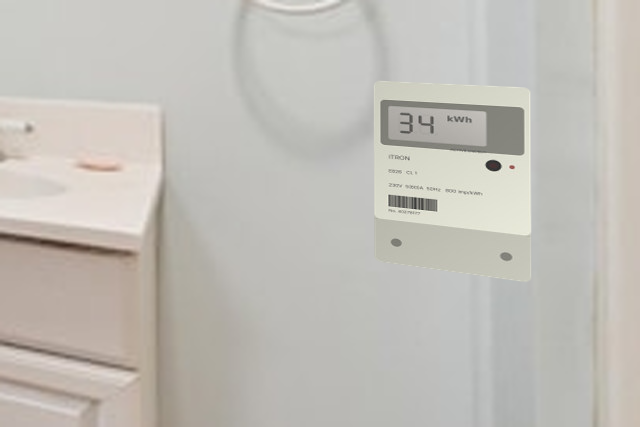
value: {"value": 34, "unit": "kWh"}
